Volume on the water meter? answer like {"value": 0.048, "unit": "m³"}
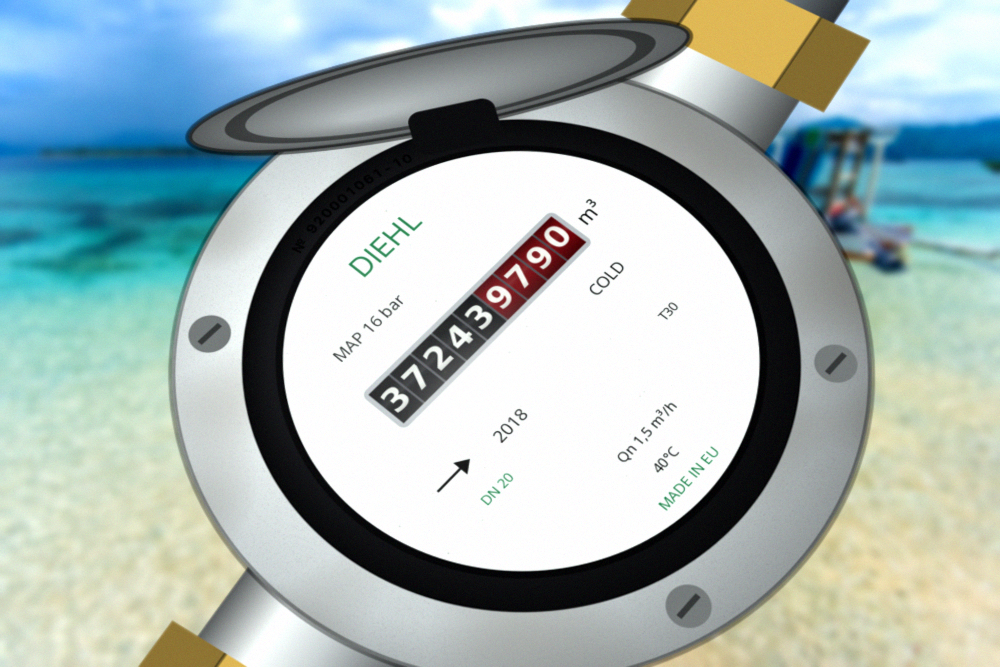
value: {"value": 37243.9790, "unit": "m³"}
